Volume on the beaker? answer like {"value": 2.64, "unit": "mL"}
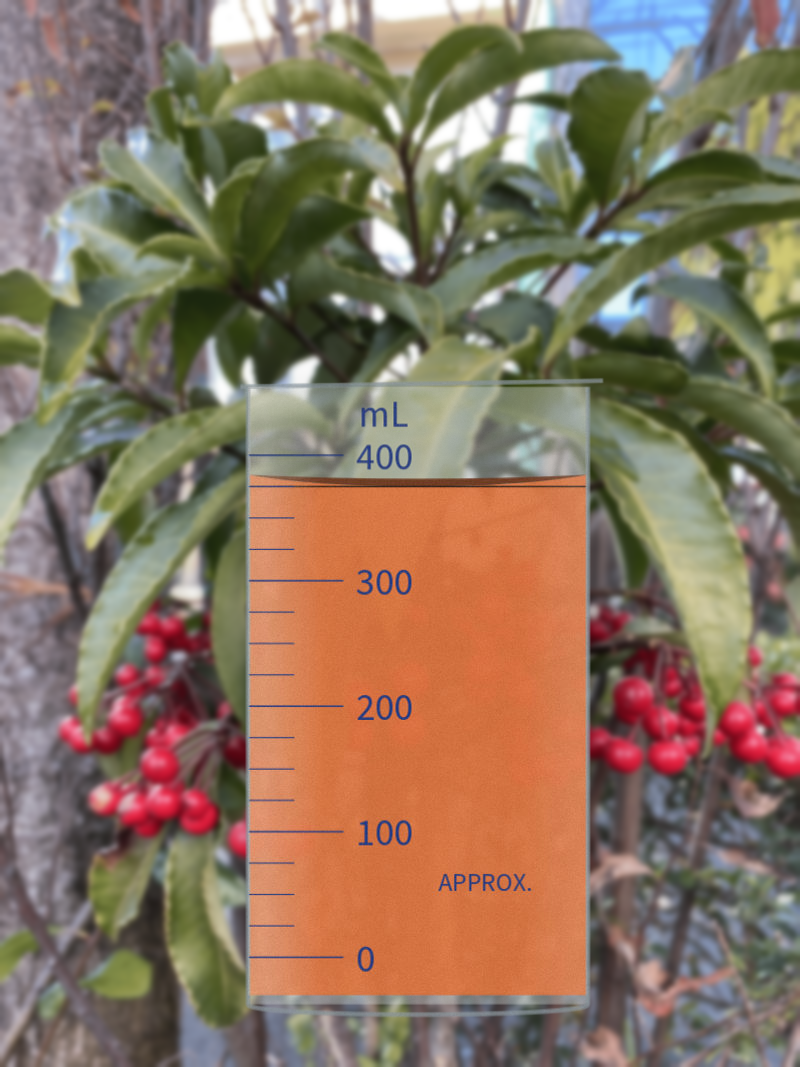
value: {"value": 375, "unit": "mL"}
